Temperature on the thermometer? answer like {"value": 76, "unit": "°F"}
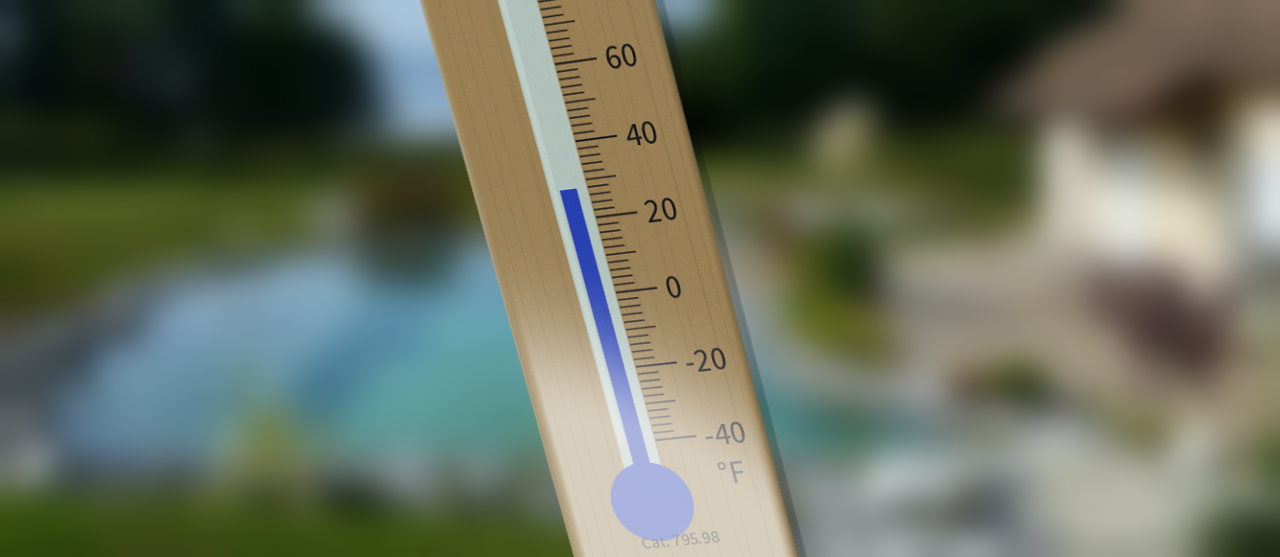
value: {"value": 28, "unit": "°F"}
